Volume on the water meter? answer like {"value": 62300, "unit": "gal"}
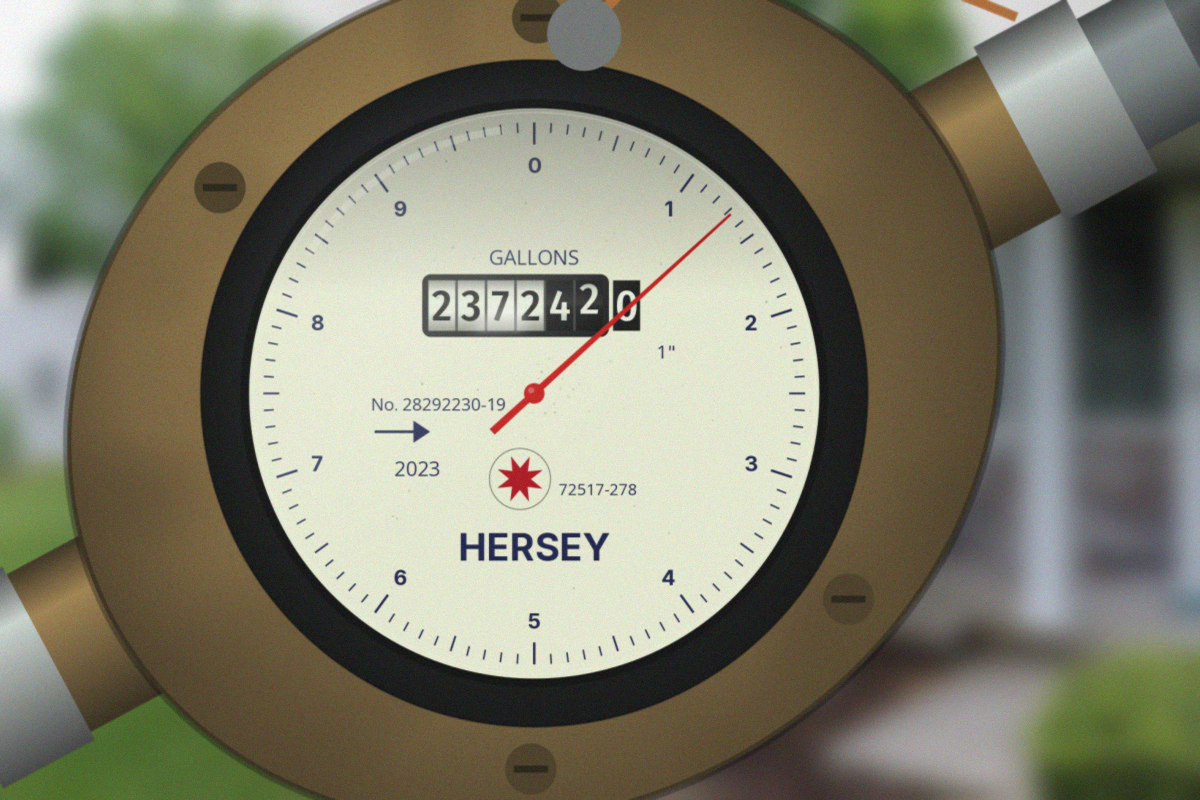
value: {"value": 2372421.3, "unit": "gal"}
